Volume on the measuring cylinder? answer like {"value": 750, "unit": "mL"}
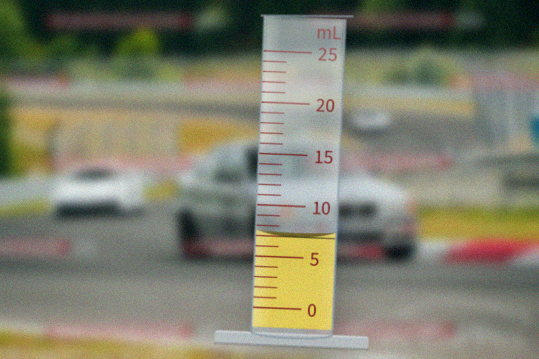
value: {"value": 7, "unit": "mL"}
